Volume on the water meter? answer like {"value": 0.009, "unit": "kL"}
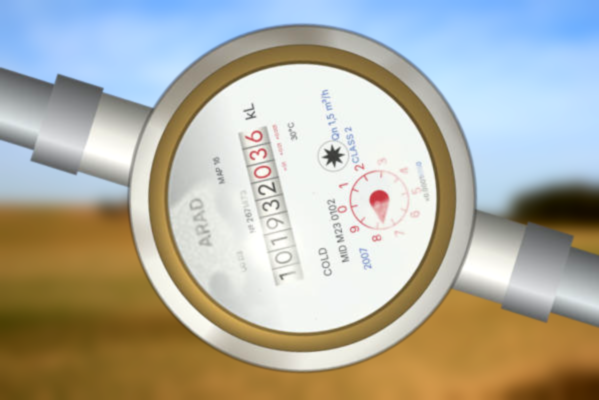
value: {"value": 101932.0367, "unit": "kL"}
